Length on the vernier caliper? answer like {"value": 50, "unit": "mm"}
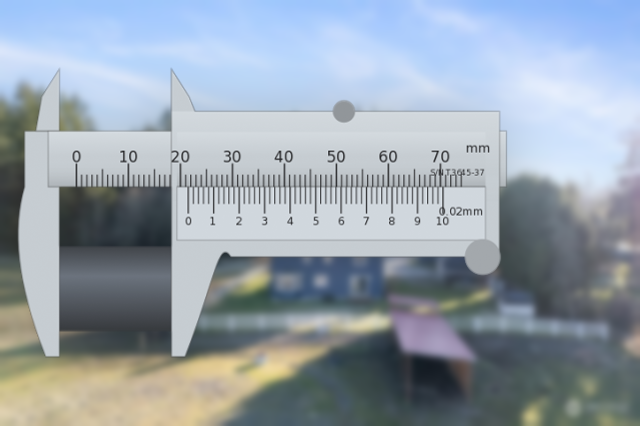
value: {"value": 21.5, "unit": "mm"}
